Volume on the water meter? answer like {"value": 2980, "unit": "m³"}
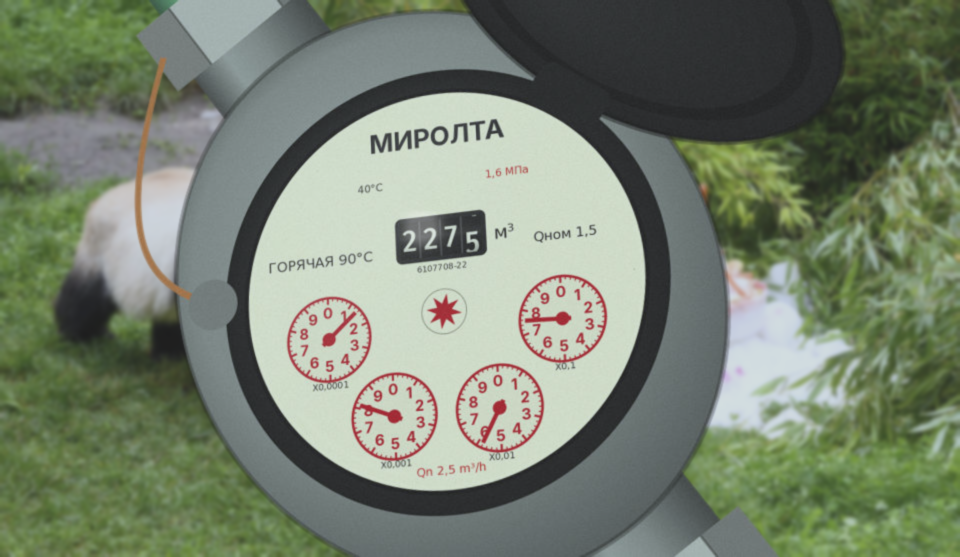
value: {"value": 2274.7581, "unit": "m³"}
